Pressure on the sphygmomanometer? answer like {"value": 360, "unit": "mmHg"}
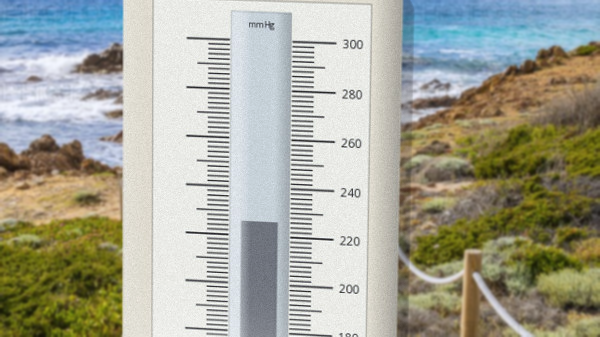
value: {"value": 226, "unit": "mmHg"}
